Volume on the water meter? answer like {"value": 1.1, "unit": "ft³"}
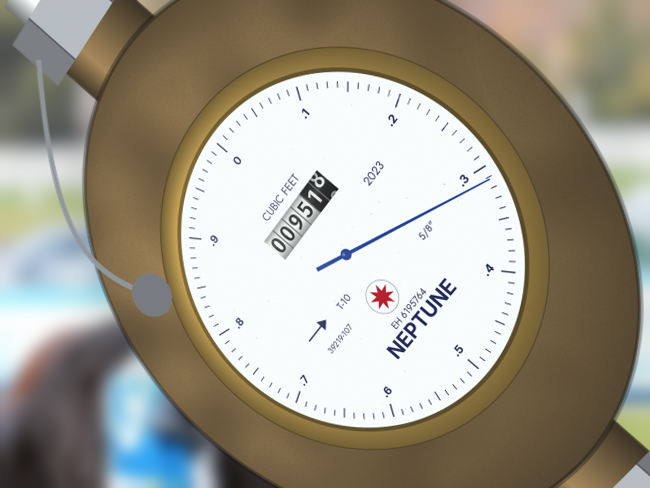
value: {"value": 9518.31, "unit": "ft³"}
